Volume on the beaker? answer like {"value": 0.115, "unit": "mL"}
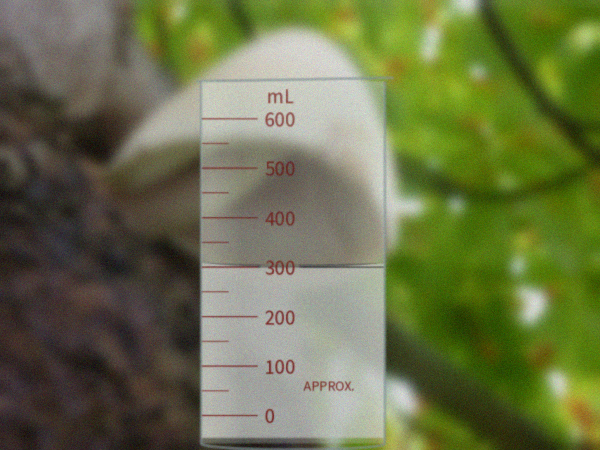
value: {"value": 300, "unit": "mL"}
